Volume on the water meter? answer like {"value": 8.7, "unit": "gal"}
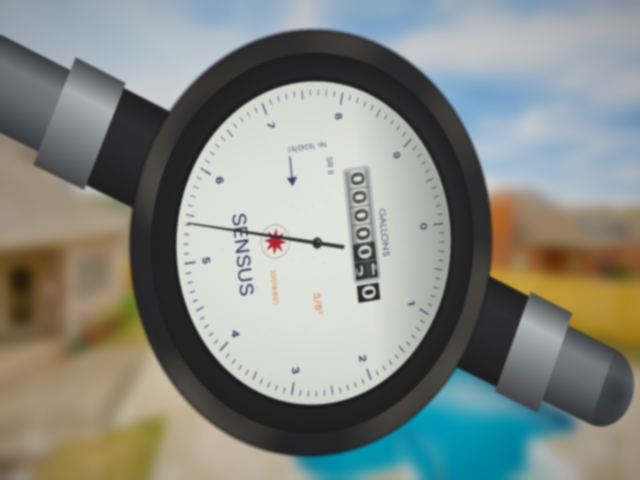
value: {"value": 25.4, "unit": "gal"}
